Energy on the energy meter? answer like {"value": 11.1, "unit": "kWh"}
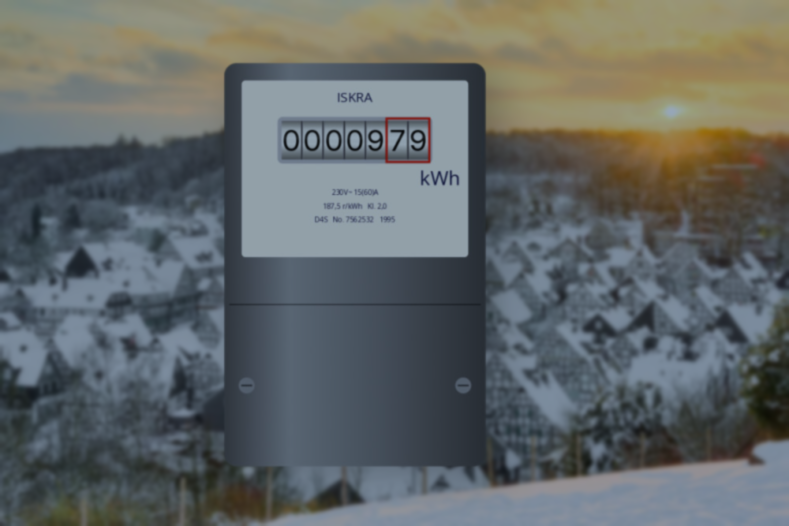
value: {"value": 9.79, "unit": "kWh"}
